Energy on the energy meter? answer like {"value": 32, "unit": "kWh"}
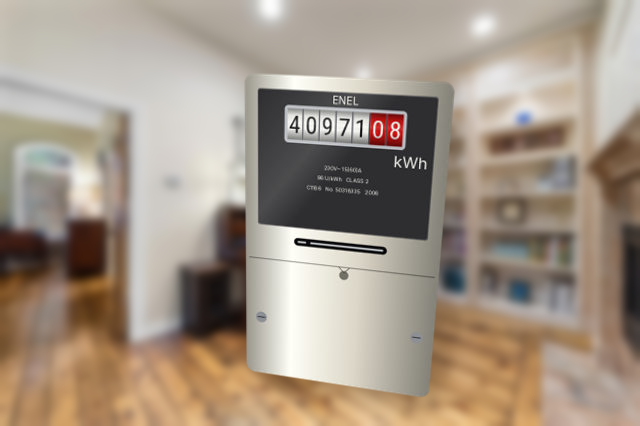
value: {"value": 40971.08, "unit": "kWh"}
